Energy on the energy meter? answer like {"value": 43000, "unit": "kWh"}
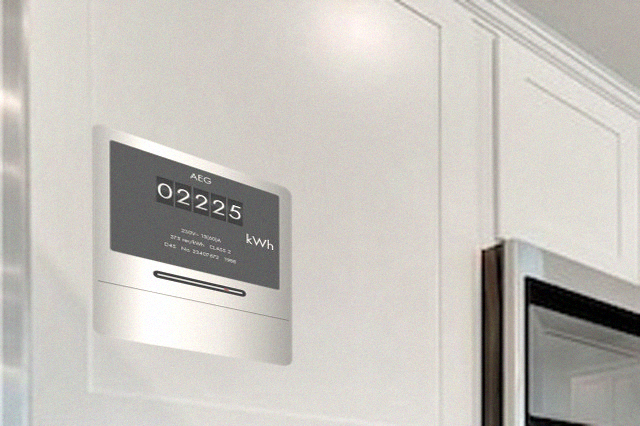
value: {"value": 2225, "unit": "kWh"}
